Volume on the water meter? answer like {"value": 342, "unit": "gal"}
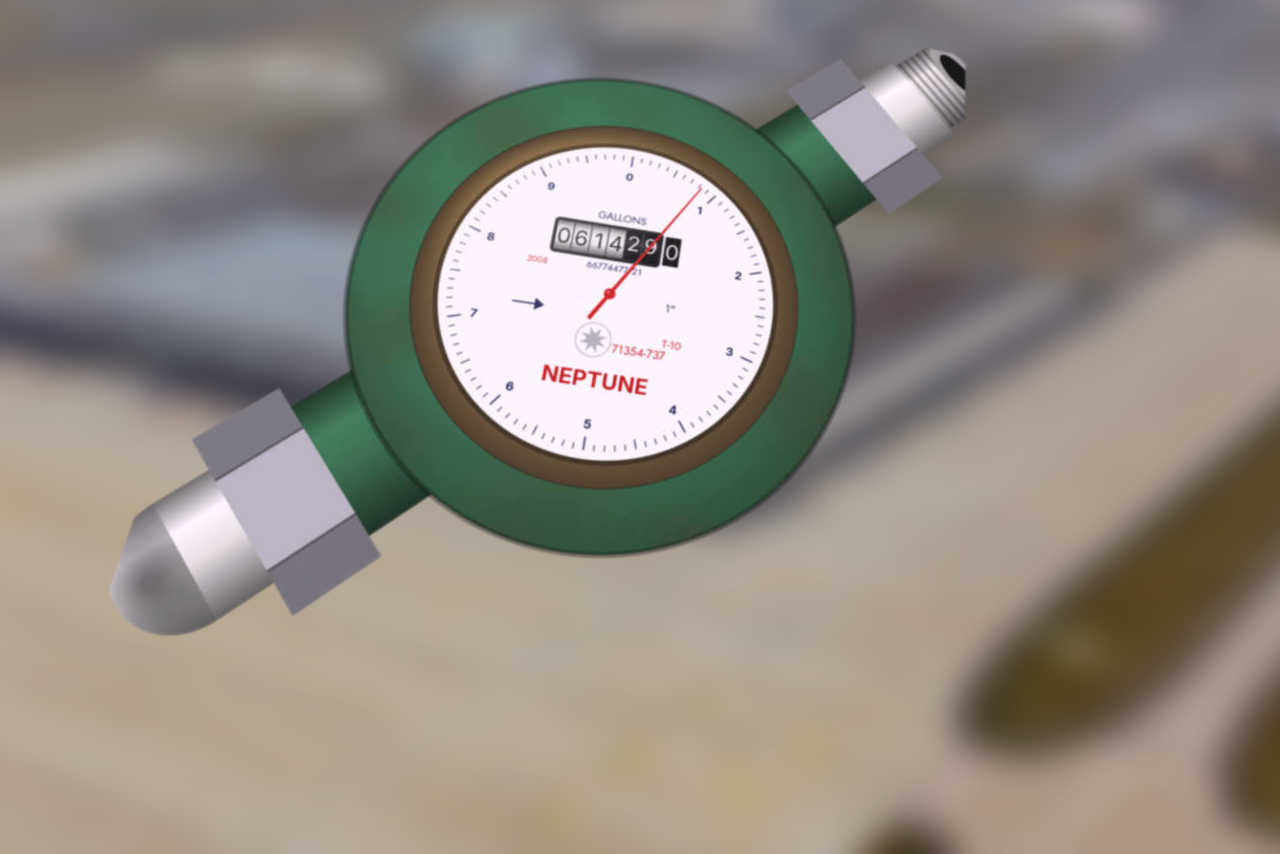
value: {"value": 614290.8, "unit": "gal"}
